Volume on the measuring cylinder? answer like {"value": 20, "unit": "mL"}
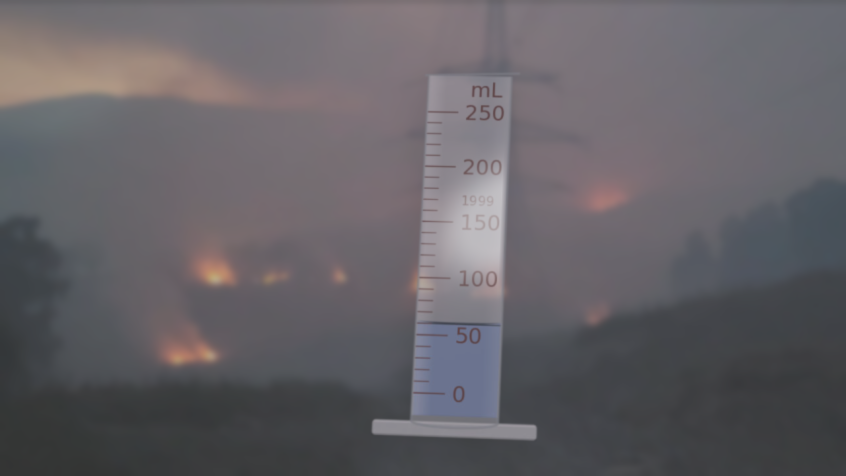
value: {"value": 60, "unit": "mL"}
